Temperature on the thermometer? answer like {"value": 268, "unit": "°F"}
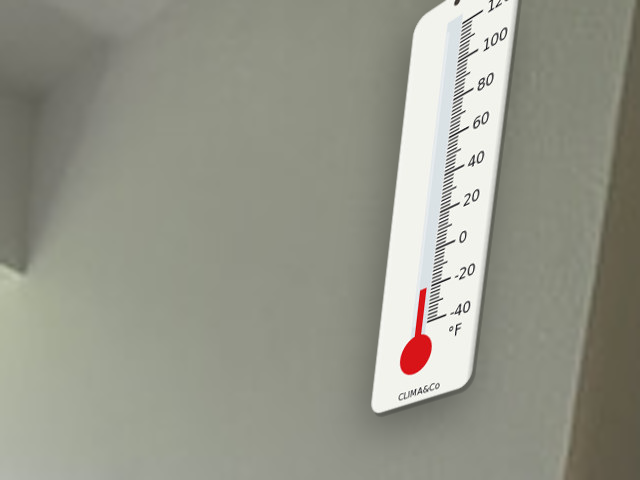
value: {"value": -20, "unit": "°F"}
